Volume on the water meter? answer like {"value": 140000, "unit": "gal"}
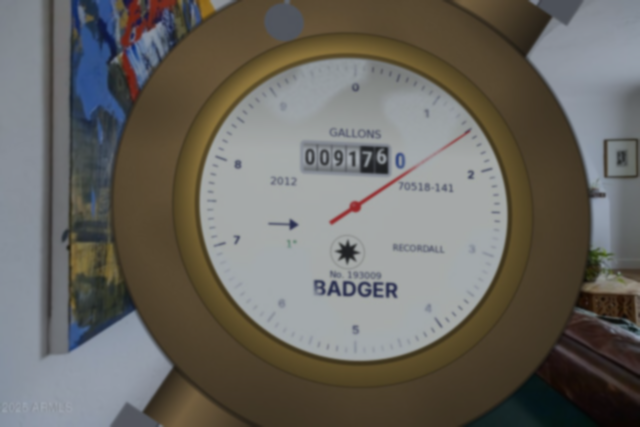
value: {"value": 91761.5, "unit": "gal"}
